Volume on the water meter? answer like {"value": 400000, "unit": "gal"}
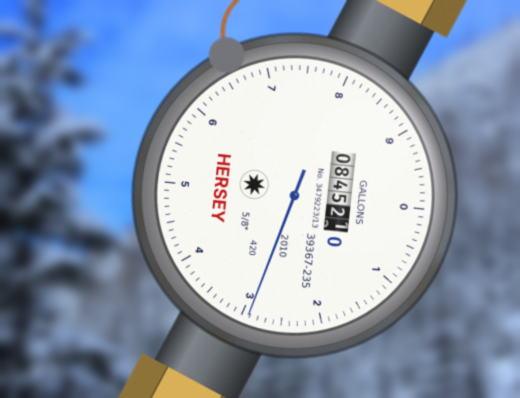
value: {"value": 845212.9, "unit": "gal"}
